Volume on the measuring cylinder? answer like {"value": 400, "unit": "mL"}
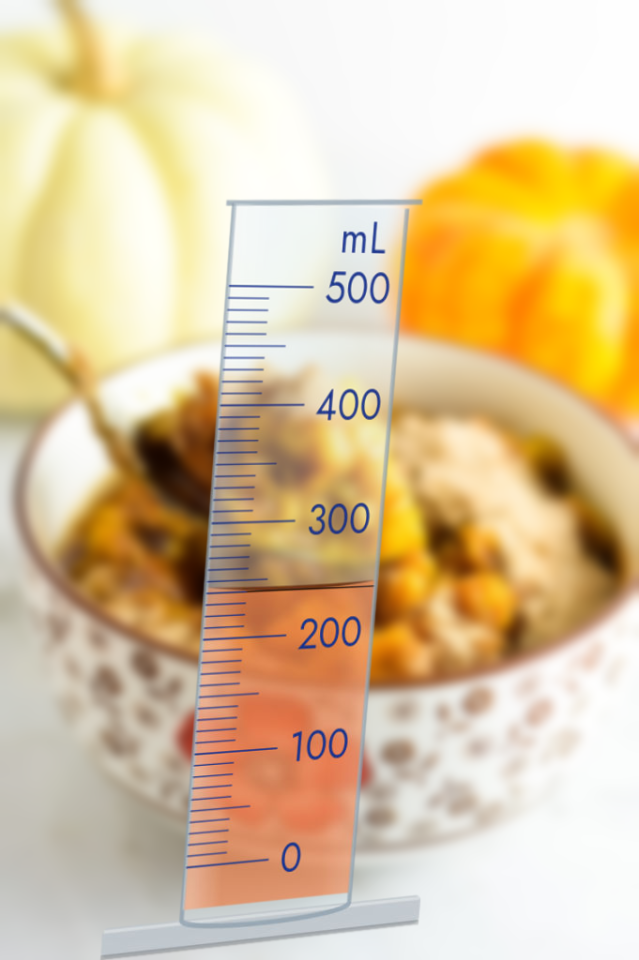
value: {"value": 240, "unit": "mL"}
